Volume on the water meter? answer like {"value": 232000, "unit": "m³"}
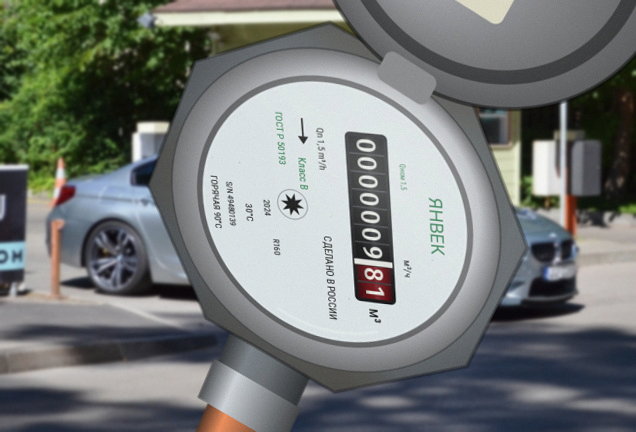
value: {"value": 9.81, "unit": "m³"}
